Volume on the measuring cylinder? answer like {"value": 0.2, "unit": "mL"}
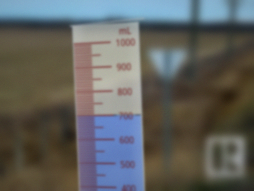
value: {"value": 700, "unit": "mL"}
